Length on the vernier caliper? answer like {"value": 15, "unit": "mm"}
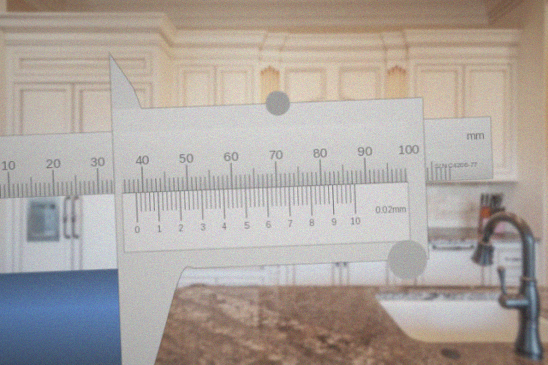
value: {"value": 38.5, "unit": "mm"}
